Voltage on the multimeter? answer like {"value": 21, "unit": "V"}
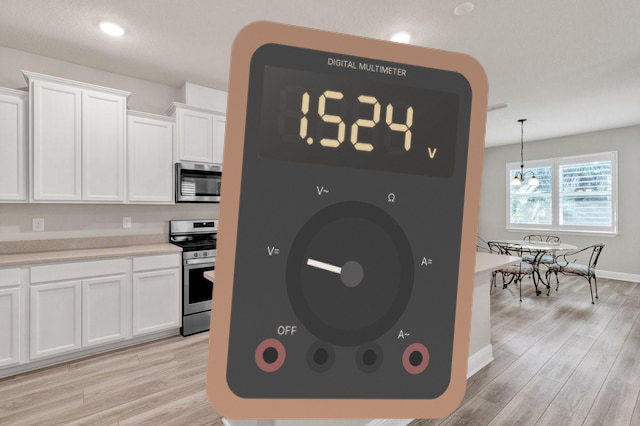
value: {"value": 1.524, "unit": "V"}
